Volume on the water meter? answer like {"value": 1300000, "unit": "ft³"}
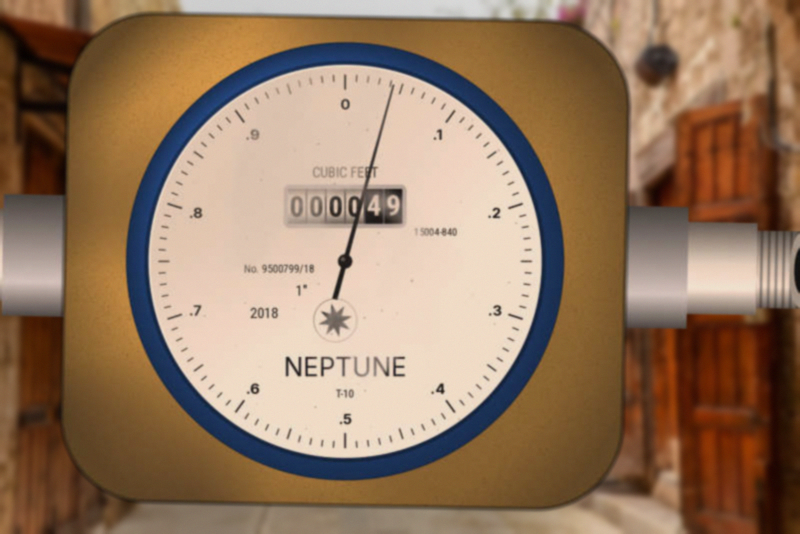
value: {"value": 49.04, "unit": "ft³"}
